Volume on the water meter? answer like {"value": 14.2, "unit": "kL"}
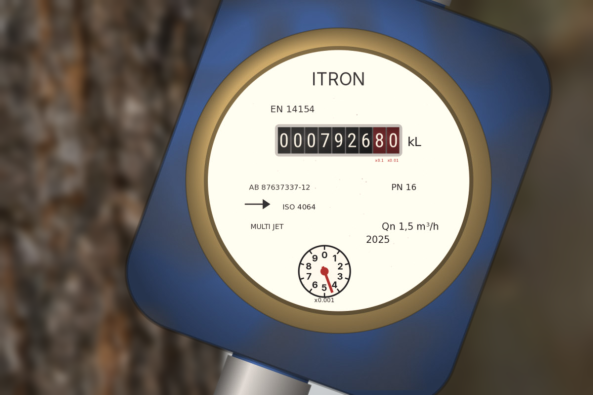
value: {"value": 7926.804, "unit": "kL"}
